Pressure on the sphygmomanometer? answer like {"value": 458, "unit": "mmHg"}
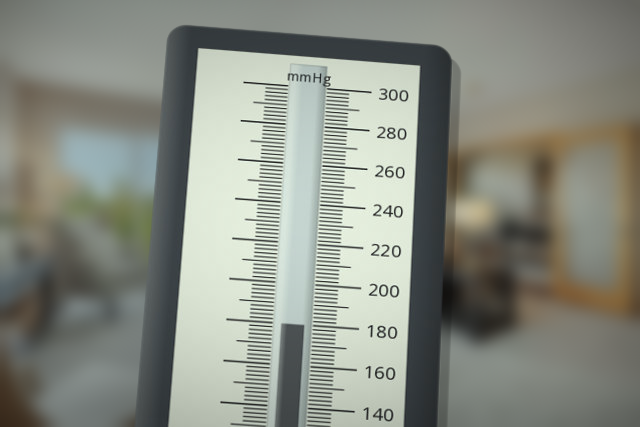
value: {"value": 180, "unit": "mmHg"}
